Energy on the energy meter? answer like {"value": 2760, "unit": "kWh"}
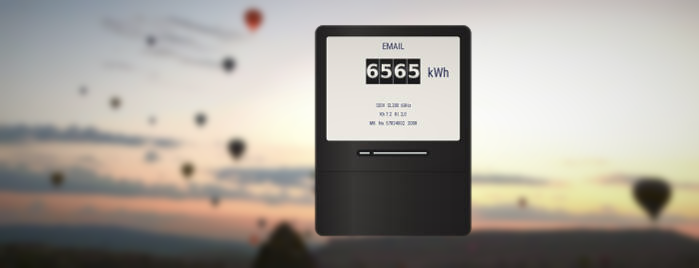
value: {"value": 6565, "unit": "kWh"}
